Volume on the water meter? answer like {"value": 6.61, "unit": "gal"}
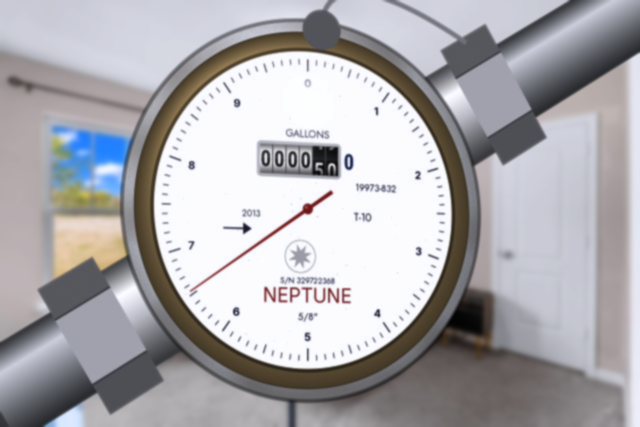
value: {"value": 496.5, "unit": "gal"}
